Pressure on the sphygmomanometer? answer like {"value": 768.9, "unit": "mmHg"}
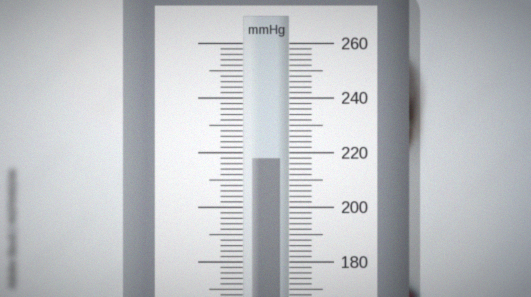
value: {"value": 218, "unit": "mmHg"}
